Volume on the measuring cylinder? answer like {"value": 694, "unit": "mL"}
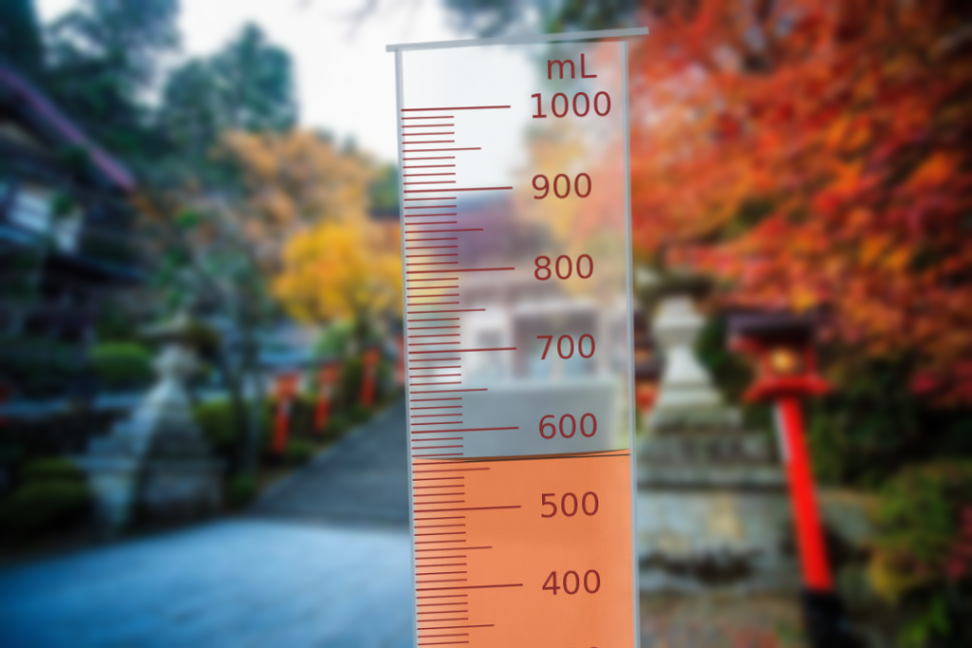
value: {"value": 560, "unit": "mL"}
